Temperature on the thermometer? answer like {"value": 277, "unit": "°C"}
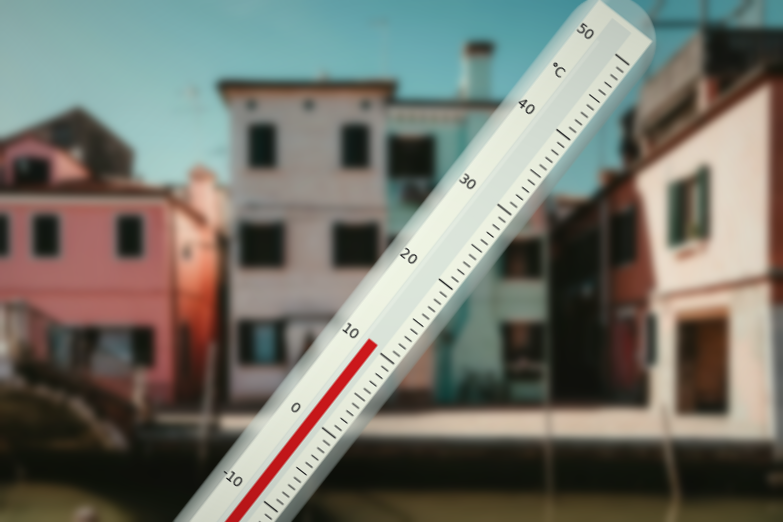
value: {"value": 10.5, "unit": "°C"}
